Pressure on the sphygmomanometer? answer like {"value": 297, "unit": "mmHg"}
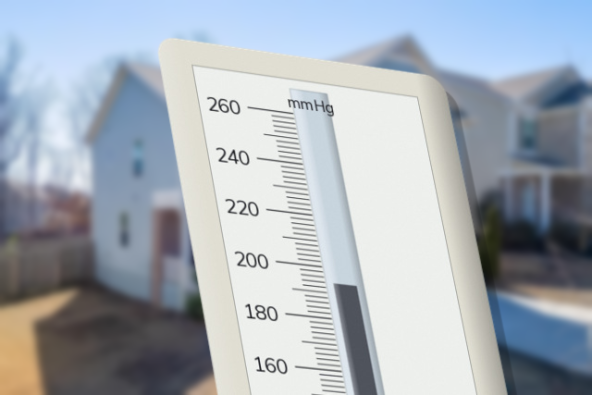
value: {"value": 194, "unit": "mmHg"}
